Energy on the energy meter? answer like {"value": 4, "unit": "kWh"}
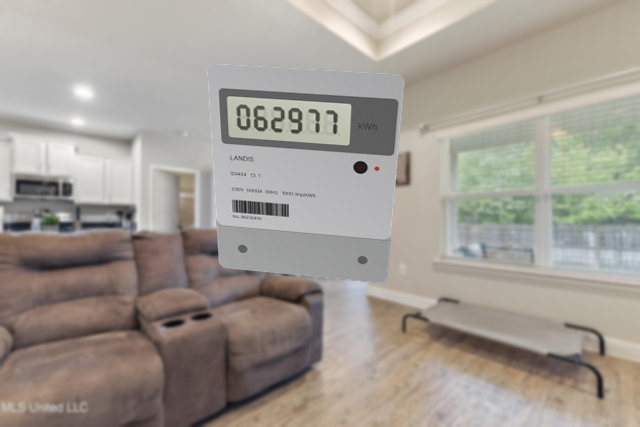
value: {"value": 62977, "unit": "kWh"}
